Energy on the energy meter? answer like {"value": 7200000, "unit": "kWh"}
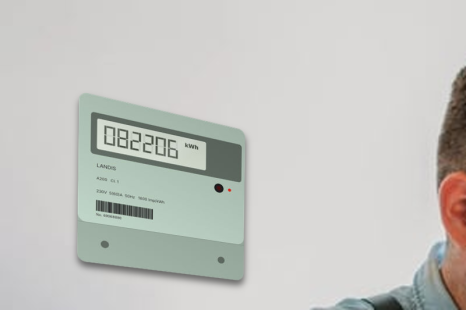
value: {"value": 82206, "unit": "kWh"}
